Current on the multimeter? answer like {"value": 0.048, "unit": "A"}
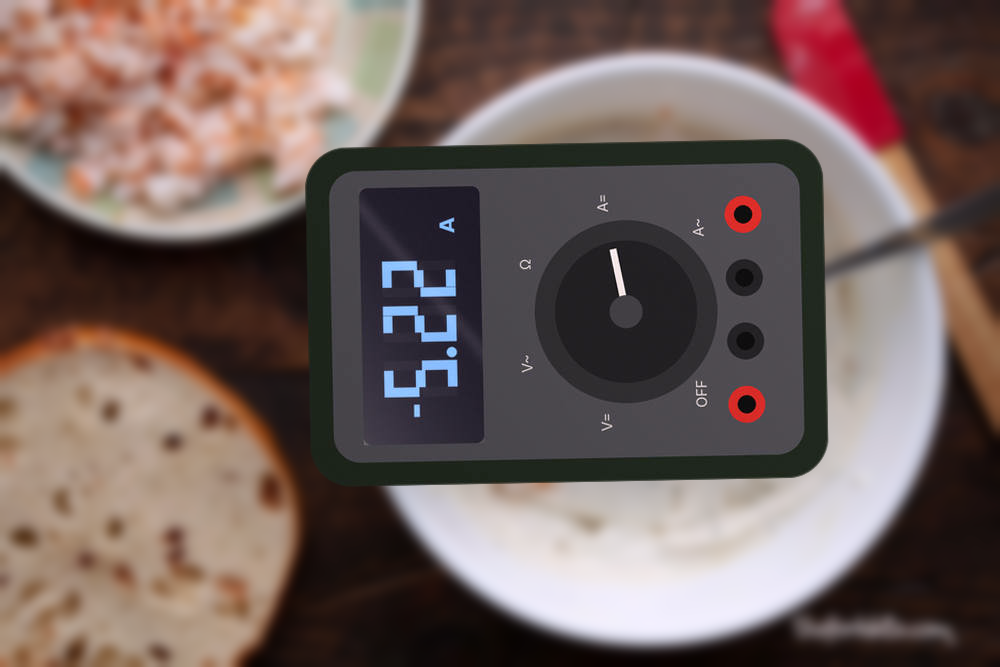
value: {"value": -5.22, "unit": "A"}
